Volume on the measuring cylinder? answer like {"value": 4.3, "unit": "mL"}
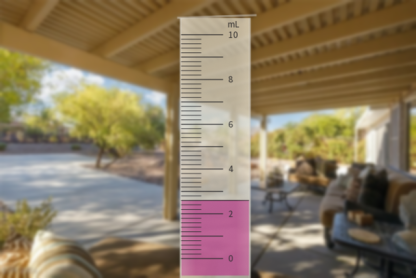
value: {"value": 2.6, "unit": "mL"}
